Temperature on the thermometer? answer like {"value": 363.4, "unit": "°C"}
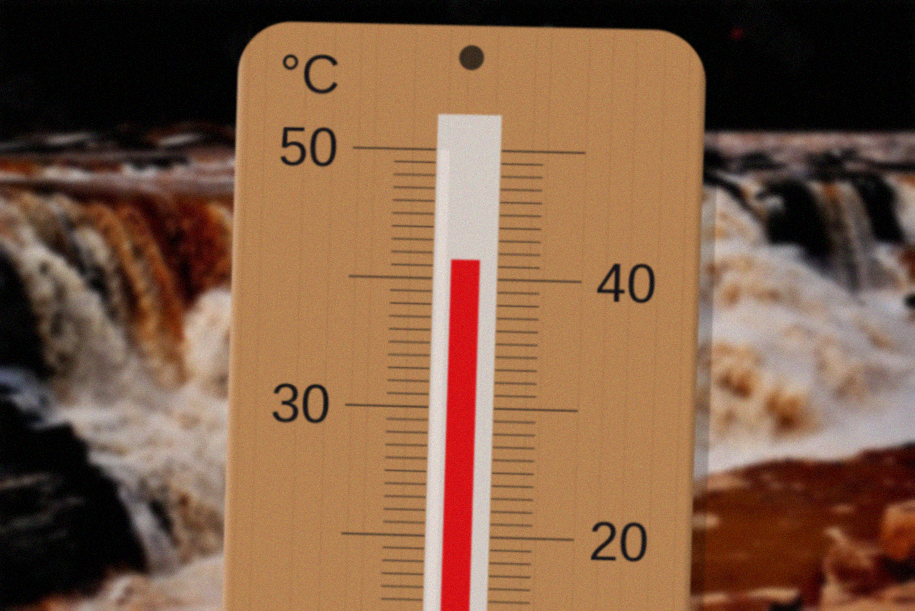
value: {"value": 41.5, "unit": "°C"}
